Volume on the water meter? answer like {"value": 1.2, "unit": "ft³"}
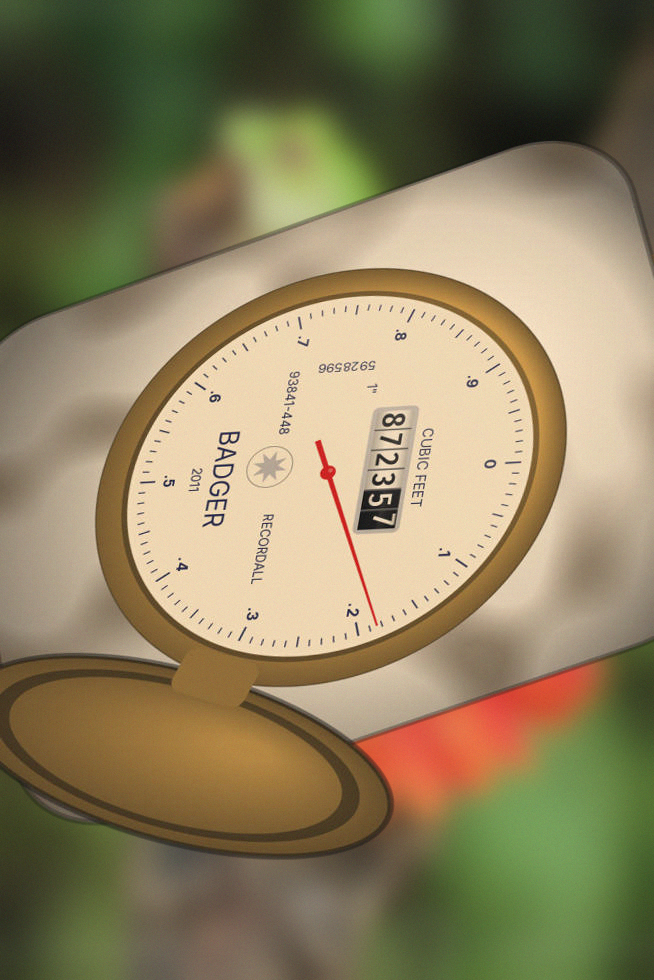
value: {"value": 872357.18, "unit": "ft³"}
